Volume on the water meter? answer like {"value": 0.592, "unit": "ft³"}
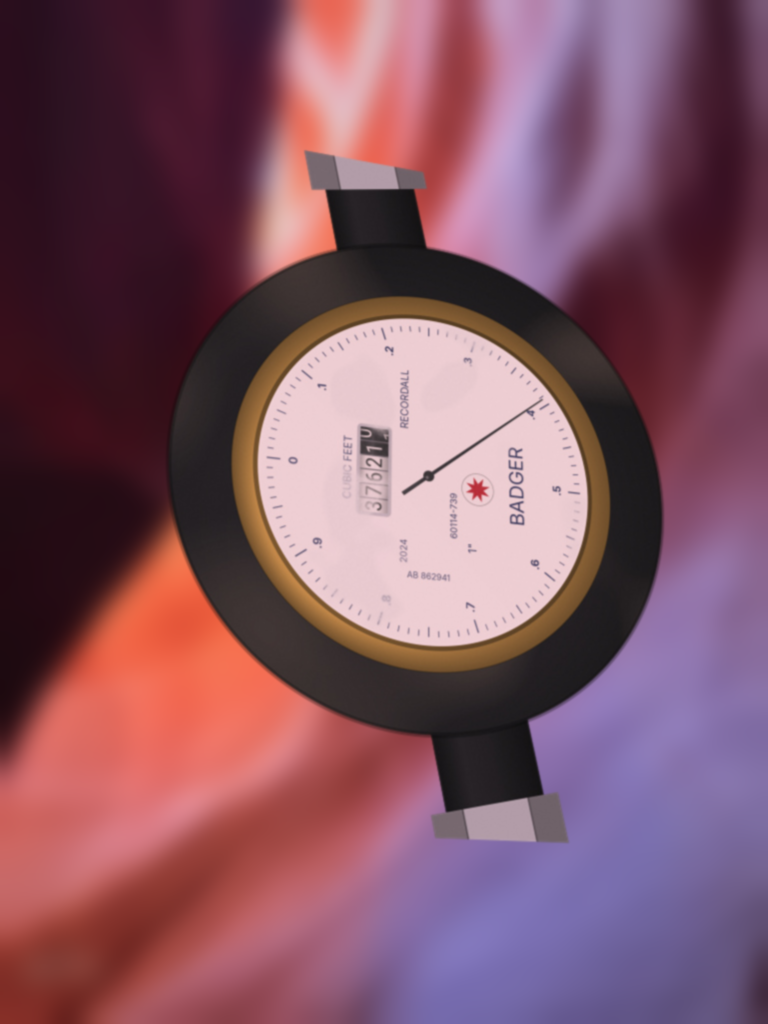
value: {"value": 376210.39, "unit": "ft³"}
